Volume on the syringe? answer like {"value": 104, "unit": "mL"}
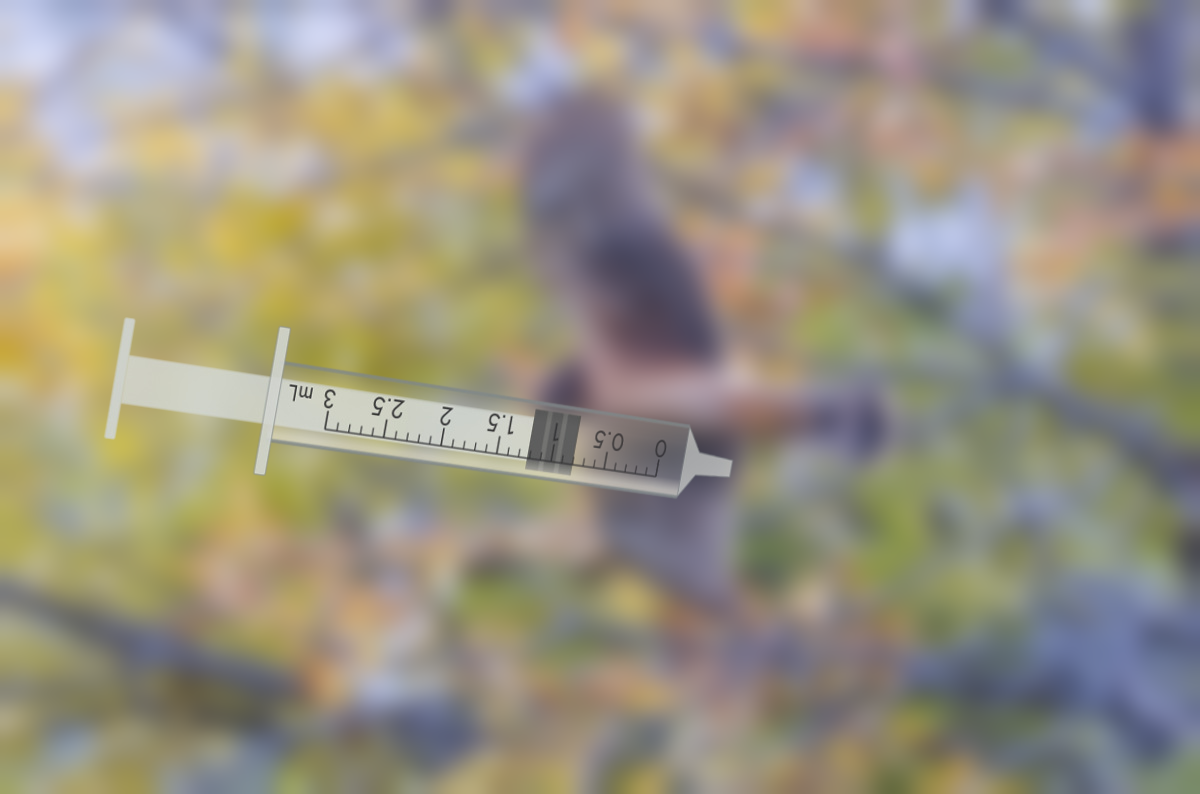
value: {"value": 0.8, "unit": "mL"}
